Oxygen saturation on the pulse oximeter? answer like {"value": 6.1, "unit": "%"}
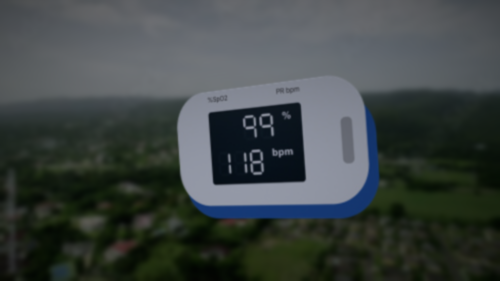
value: {"value": 99, "unit": "%"}
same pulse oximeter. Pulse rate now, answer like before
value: {"value": 118, "unit": "bpm"}
